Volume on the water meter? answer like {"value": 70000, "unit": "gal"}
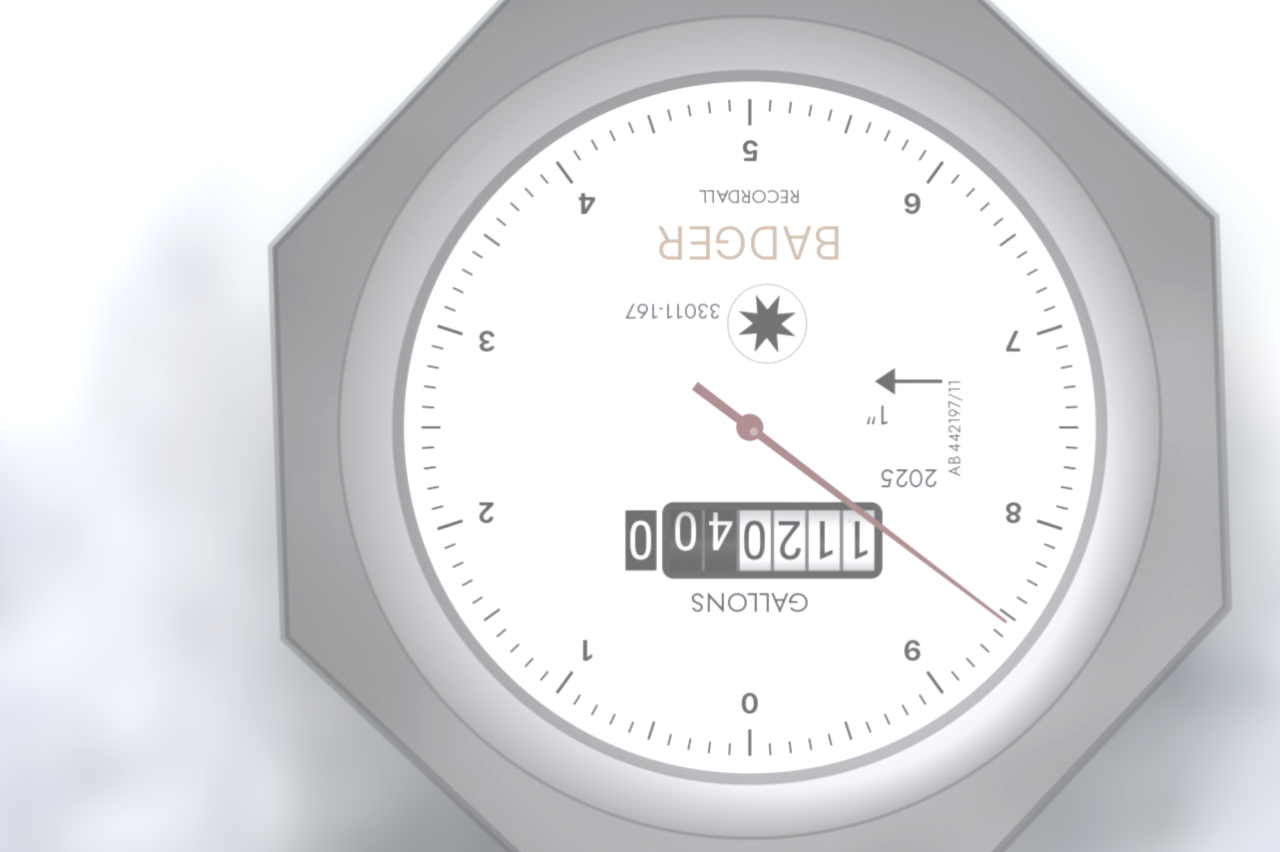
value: {"value": 1120398.5, "unit": "gal"}
